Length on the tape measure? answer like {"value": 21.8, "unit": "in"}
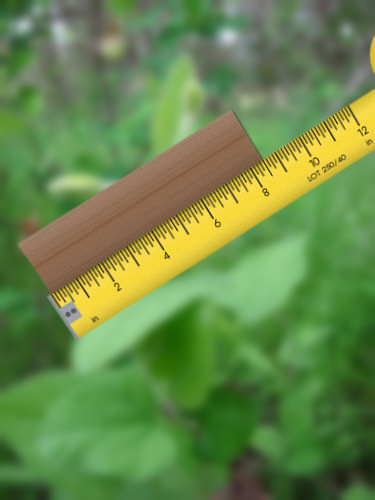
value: {"value": 8.5, "unit": "in"}
